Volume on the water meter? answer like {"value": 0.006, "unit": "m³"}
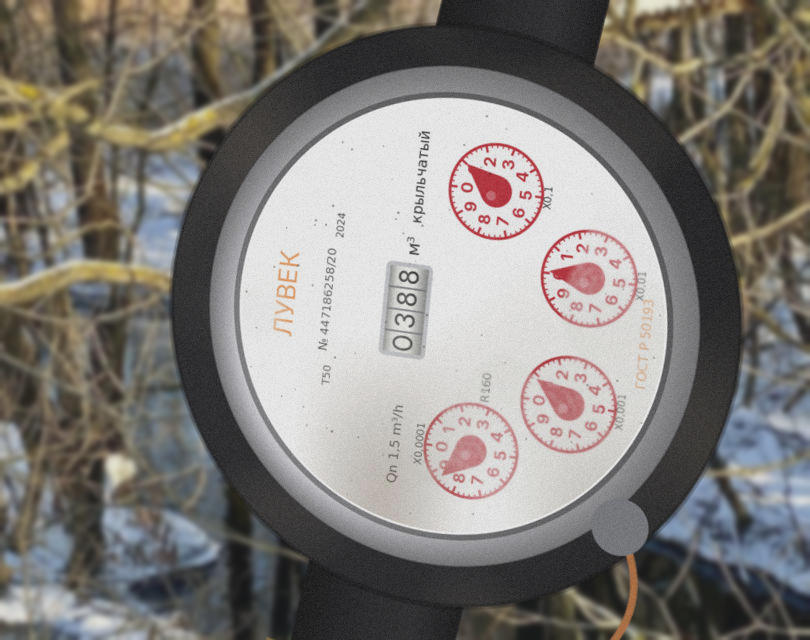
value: {"value": 388.1008, "unit": "m³"}
